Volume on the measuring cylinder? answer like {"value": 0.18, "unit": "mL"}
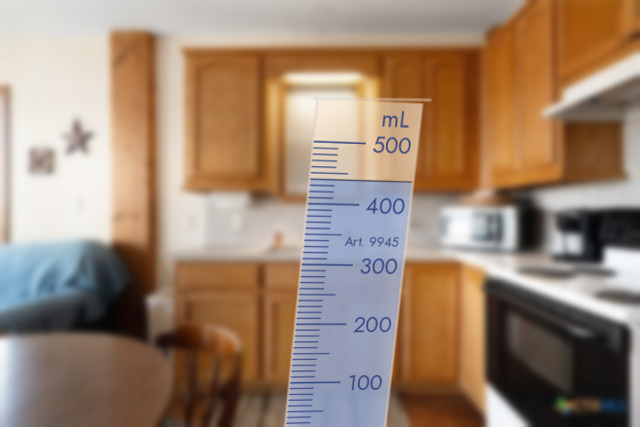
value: {"value": 440, "unit": "mL"}
